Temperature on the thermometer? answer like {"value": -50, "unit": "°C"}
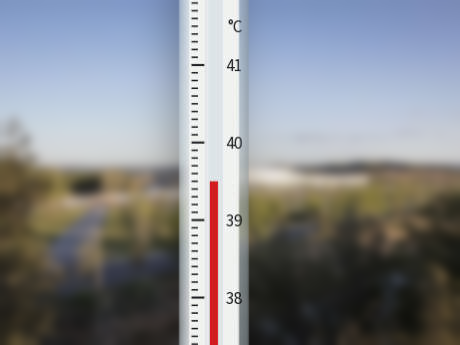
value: {"value": 39.5, "unit": "°C"}
